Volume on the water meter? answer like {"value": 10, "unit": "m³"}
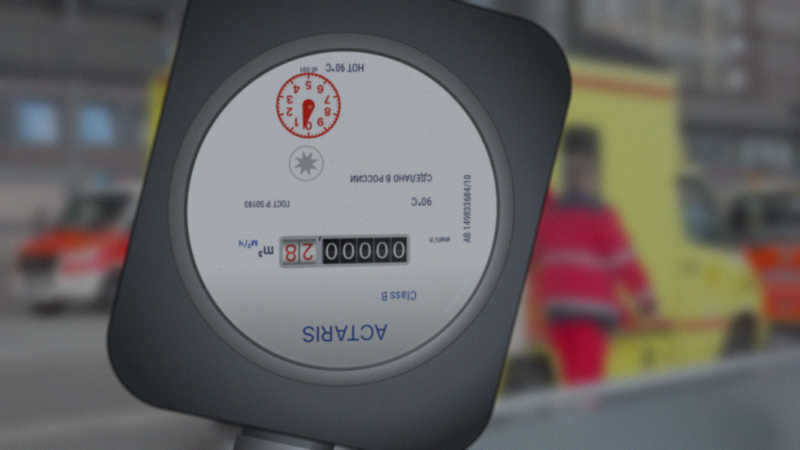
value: {"value": 0.280, "unit": "m³"}
